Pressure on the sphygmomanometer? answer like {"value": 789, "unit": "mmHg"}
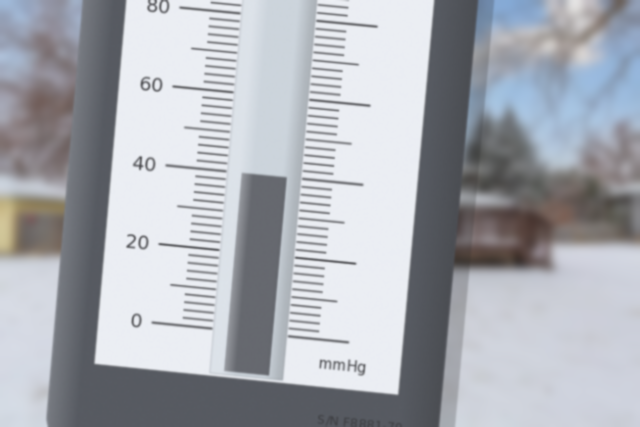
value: {"value": 40, "unit": "mmHg"}
